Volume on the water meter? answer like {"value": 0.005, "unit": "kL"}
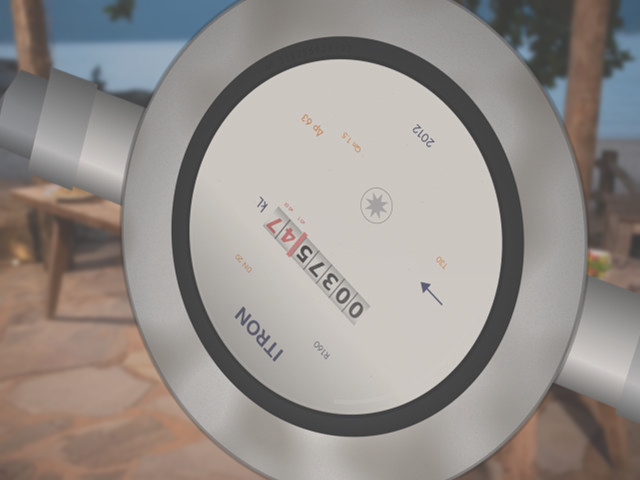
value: {"value": 375.47, "unit": "kL"}
